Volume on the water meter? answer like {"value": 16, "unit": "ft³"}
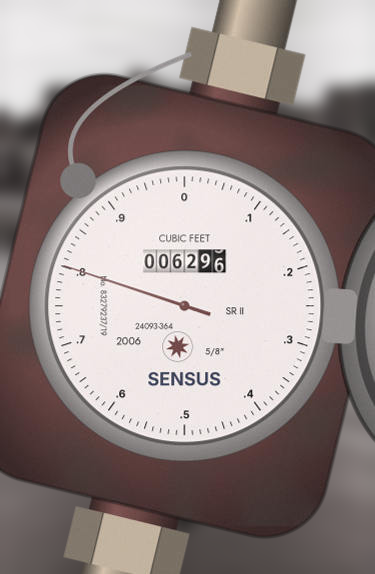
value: {"value": 6295.80, "unit": "ft³"}
